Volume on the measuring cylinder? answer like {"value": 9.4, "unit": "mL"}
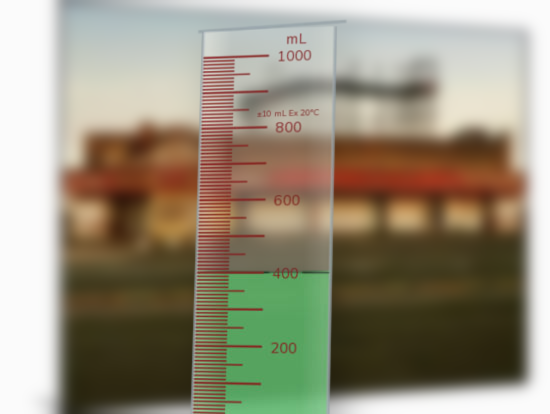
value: {"value": 400, "unit": "mL"}
